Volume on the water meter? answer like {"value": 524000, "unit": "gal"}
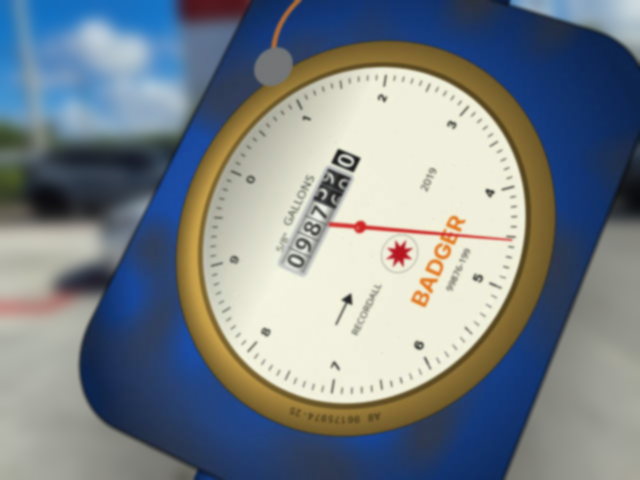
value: {"value": 987594.5, "unit": "gal"}
